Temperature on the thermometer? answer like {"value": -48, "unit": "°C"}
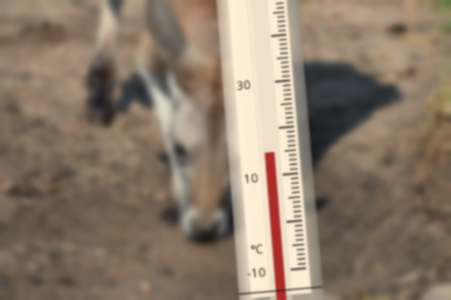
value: {"value": 15, "unit": "°C"}
